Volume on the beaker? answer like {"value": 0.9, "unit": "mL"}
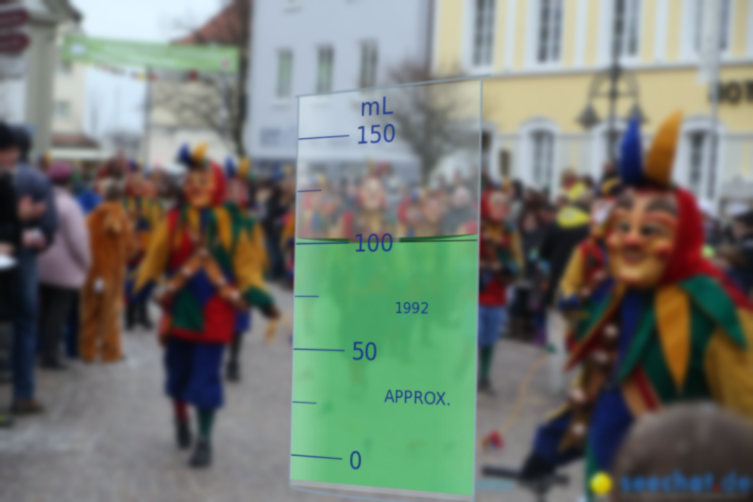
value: {"value": 100, "unit": "mL"}
